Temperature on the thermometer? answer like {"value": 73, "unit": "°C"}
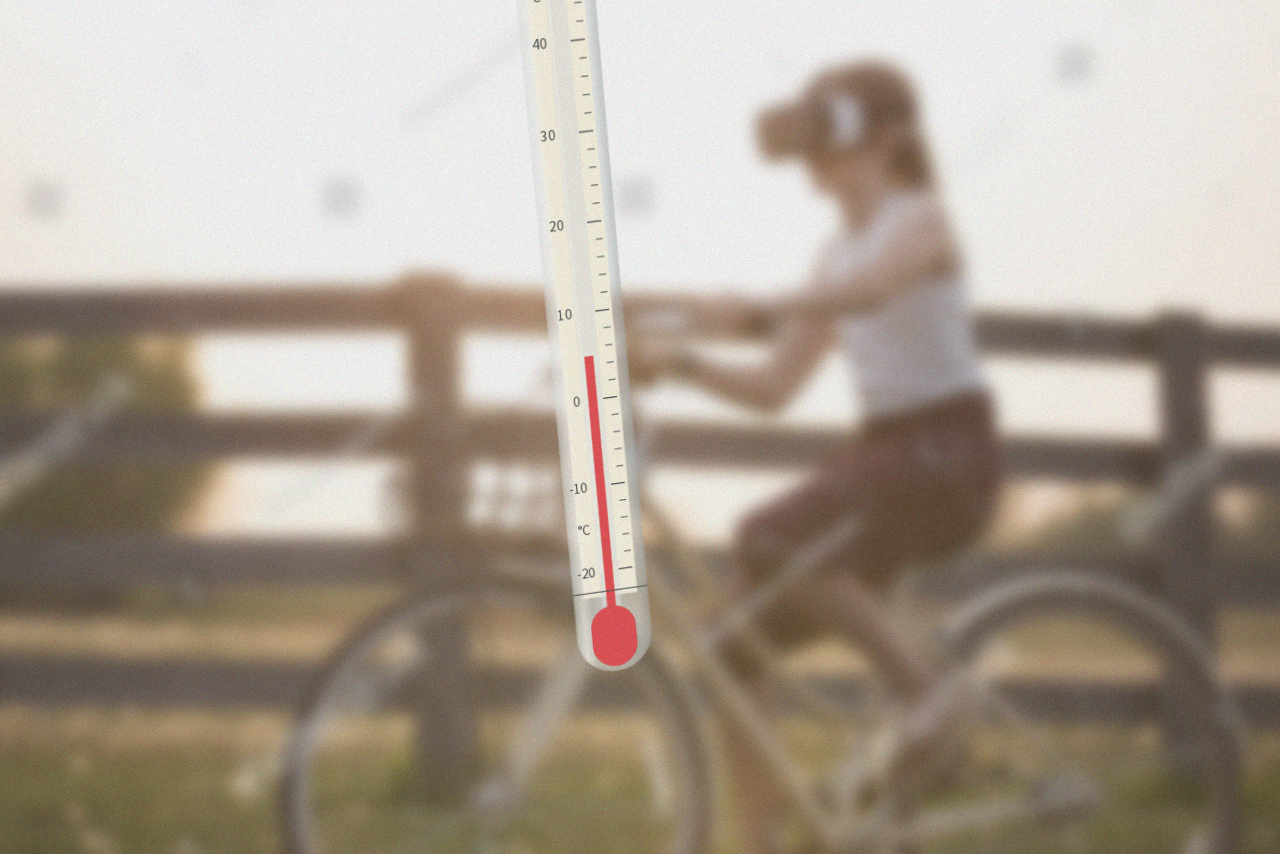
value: {"value": 5, "unit": "°C"}
